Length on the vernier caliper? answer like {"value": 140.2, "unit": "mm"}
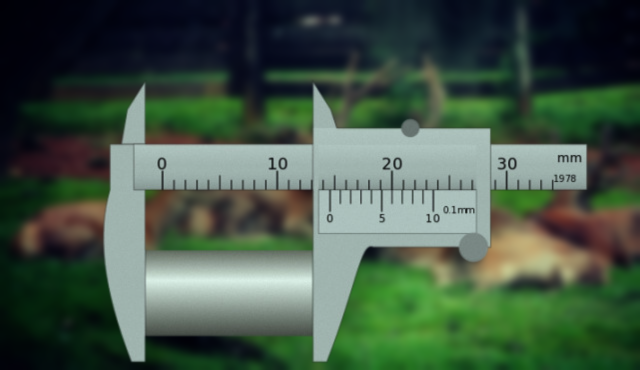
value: {"value": 14.6, "unit": "mm"}
